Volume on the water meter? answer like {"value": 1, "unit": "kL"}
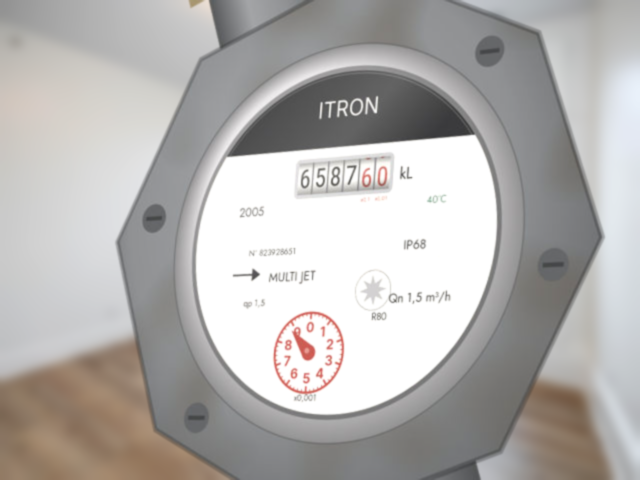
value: {"value": 6587.598, "unit": "kL"}
